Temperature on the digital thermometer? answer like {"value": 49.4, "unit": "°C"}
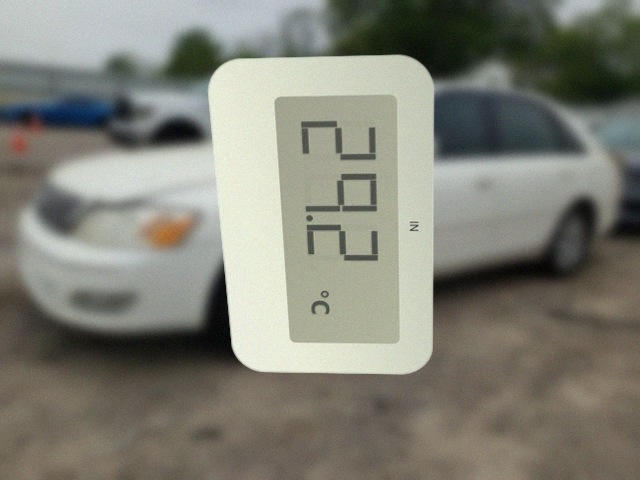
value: {"value": 29.2, "unit": "°C"}
